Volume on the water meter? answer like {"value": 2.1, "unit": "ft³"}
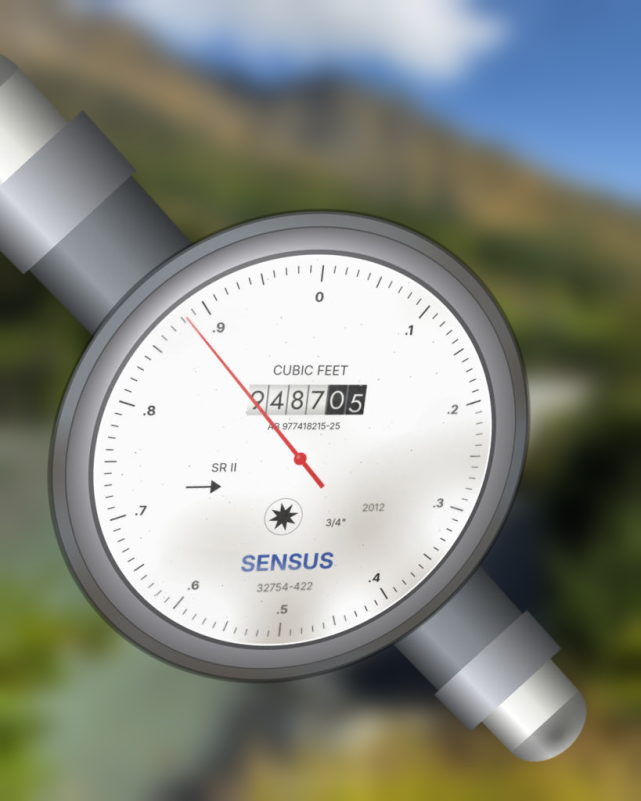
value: {"value": 948704.88, "unit": "ft³"}
